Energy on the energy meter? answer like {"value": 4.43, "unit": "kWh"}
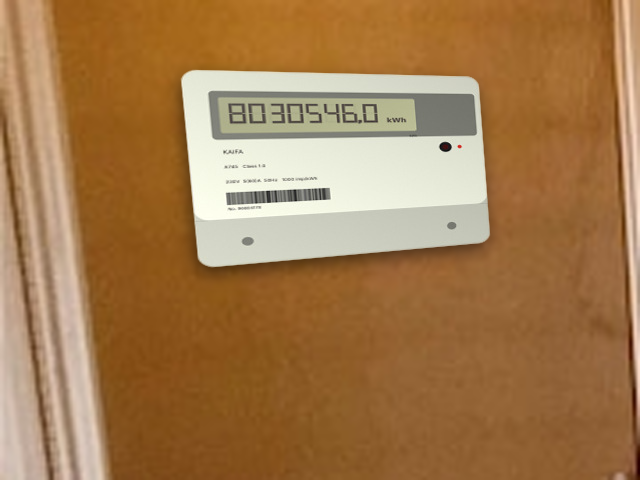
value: {"value": 8030546.0, "unit": "kWh"}
